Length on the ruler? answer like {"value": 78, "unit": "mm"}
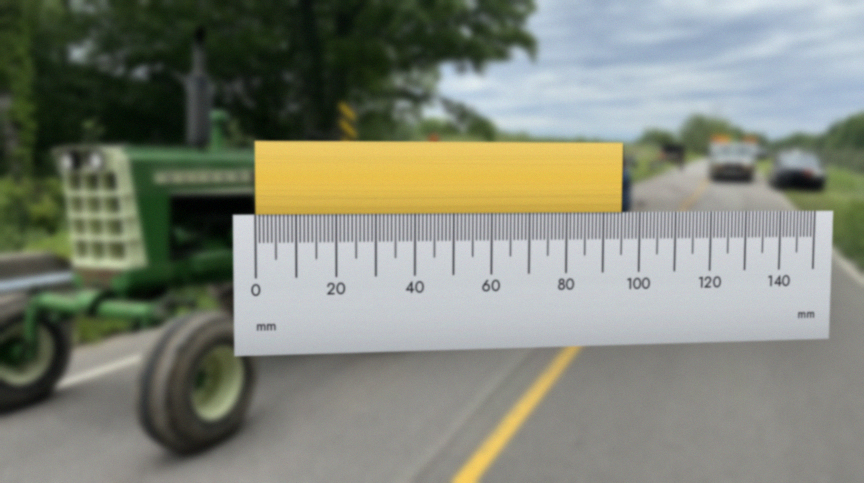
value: {"value": 95, "unit": "mm"}
